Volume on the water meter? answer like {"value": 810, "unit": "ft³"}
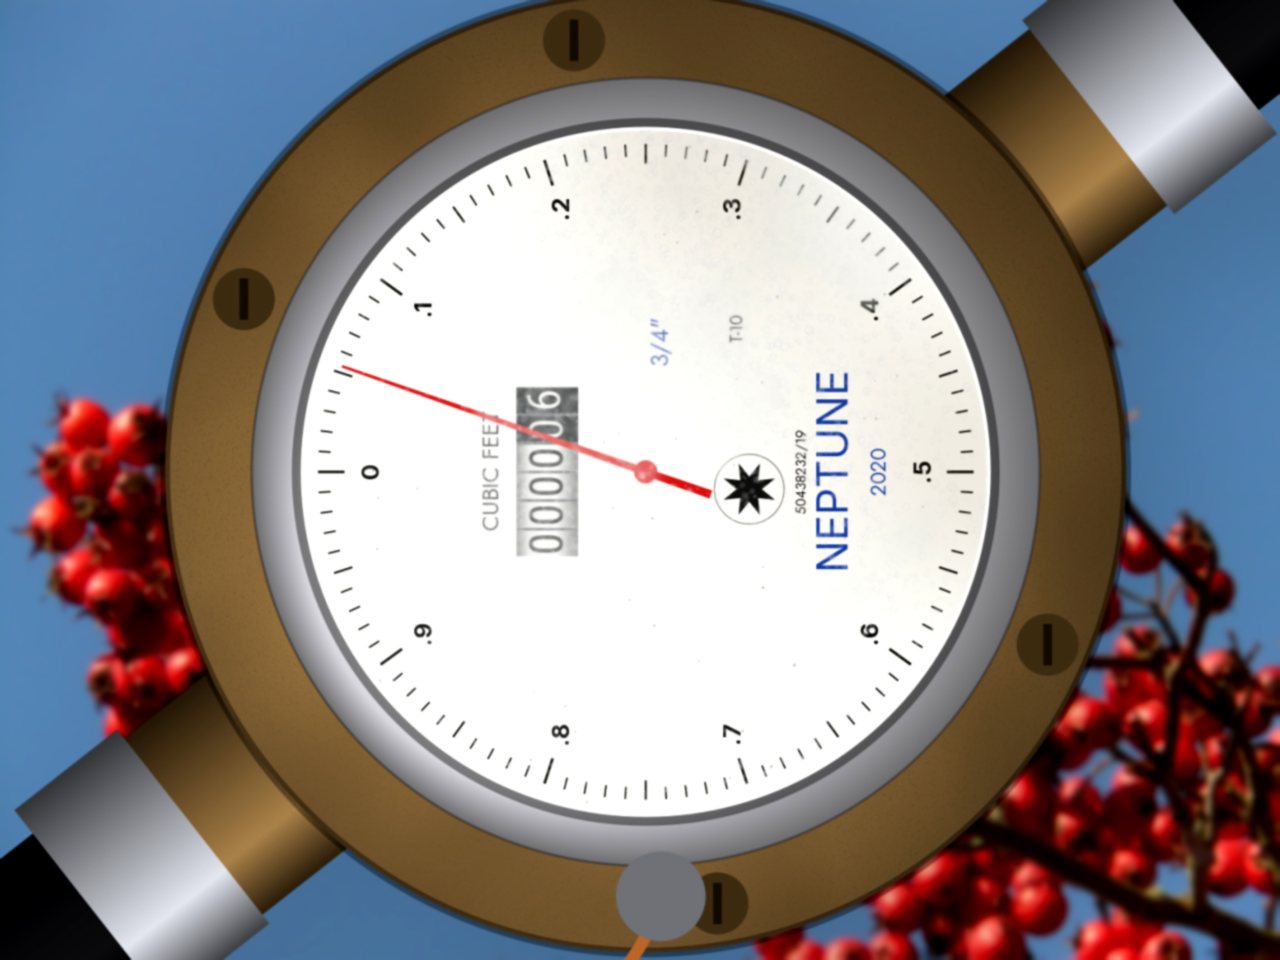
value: {"value": 6.05, "unit": "ft³"}
